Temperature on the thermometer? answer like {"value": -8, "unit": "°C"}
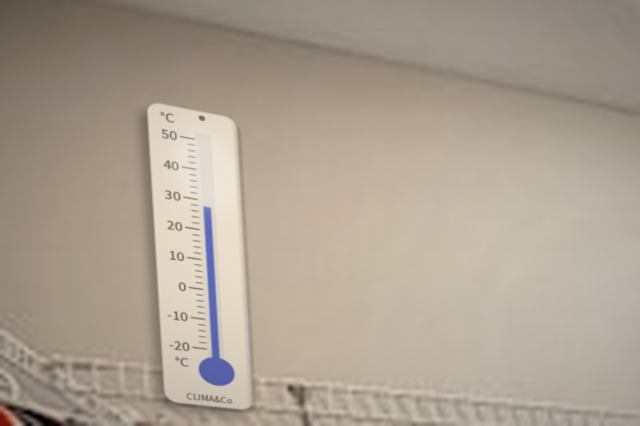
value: {"value": 28, "unit": "°C"}
